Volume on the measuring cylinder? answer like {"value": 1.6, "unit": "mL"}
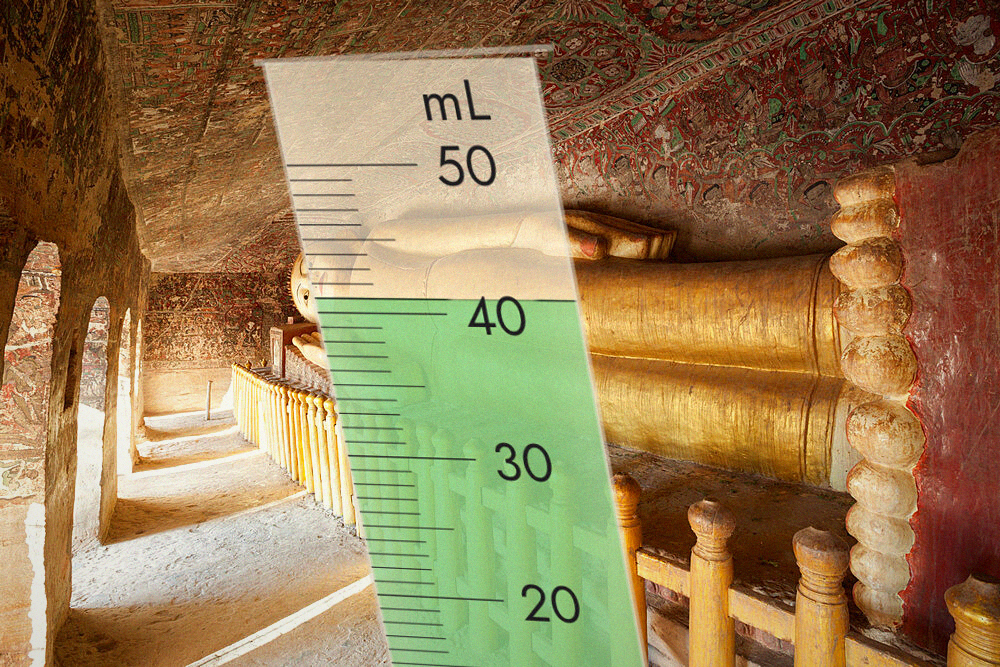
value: {"value": 41, "unit": "mL"}
